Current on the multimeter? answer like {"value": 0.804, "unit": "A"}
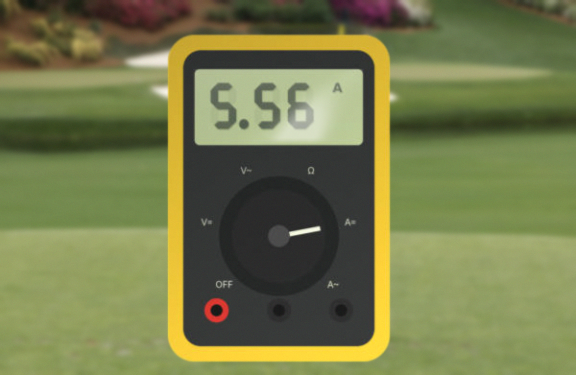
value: {"value": 5.56, "unit": "A"}
